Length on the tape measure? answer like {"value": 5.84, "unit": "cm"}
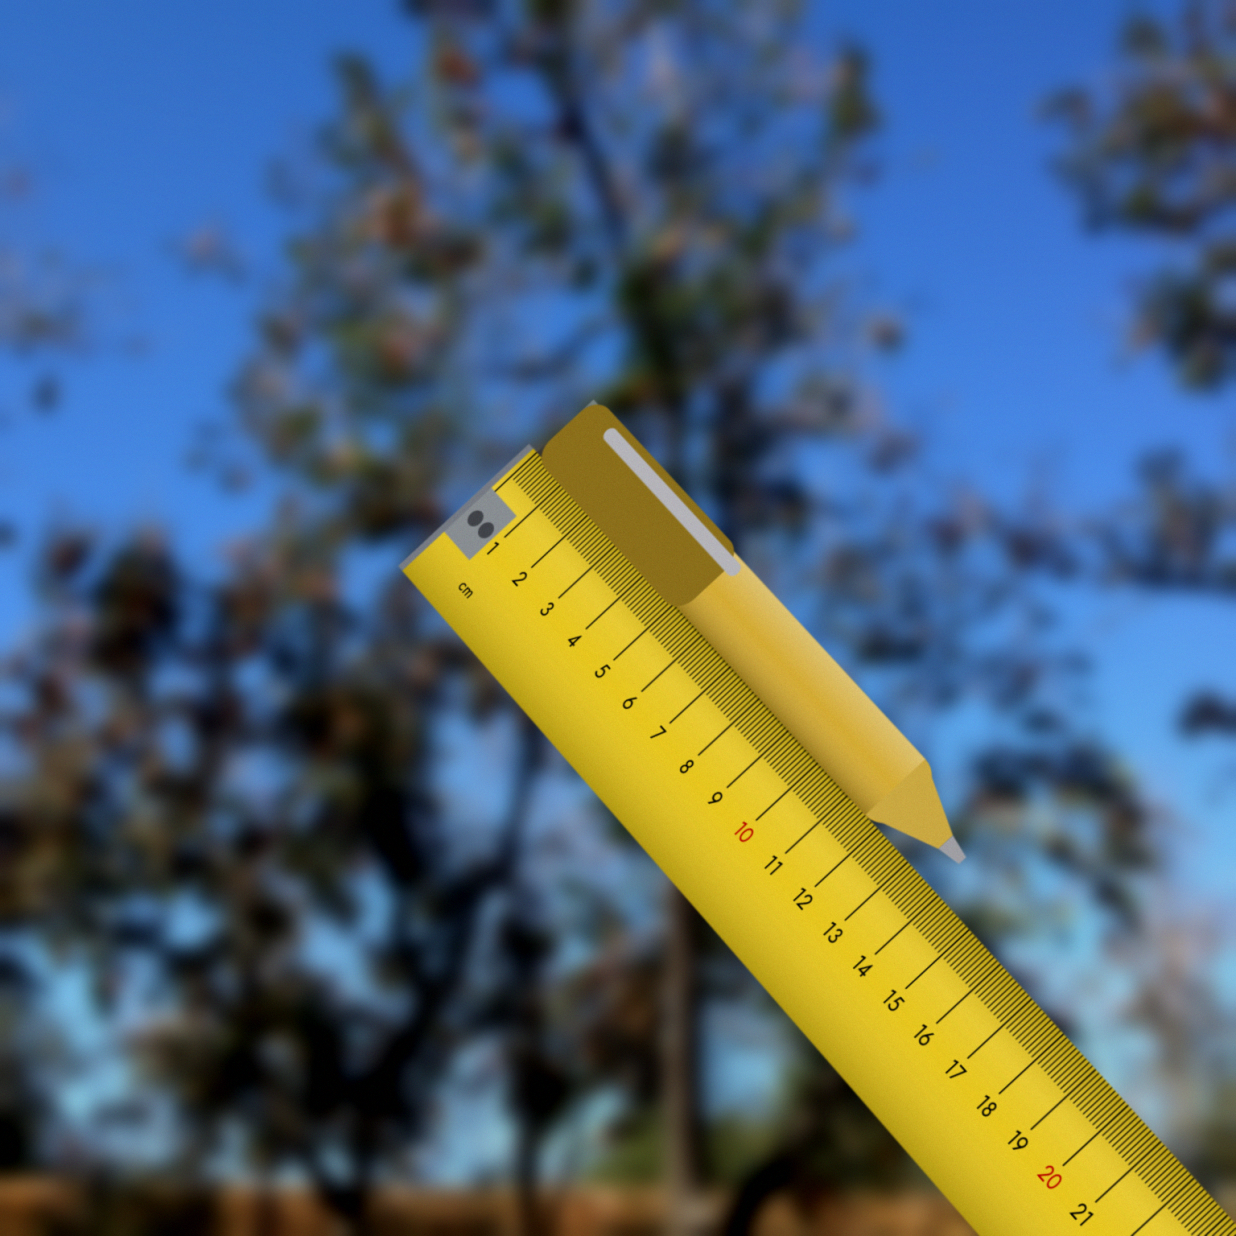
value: {"value": 13.8, "unit": "cm"}
